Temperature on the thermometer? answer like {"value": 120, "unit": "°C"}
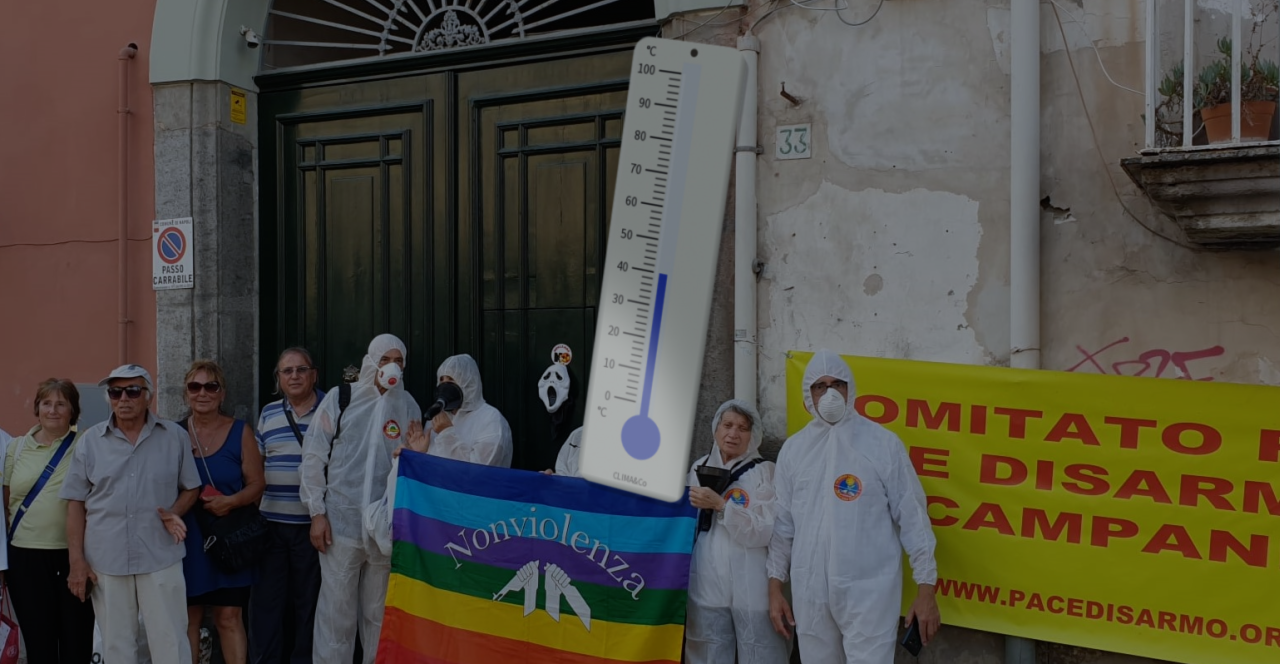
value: {"value": 40, "unit": "°C"}
